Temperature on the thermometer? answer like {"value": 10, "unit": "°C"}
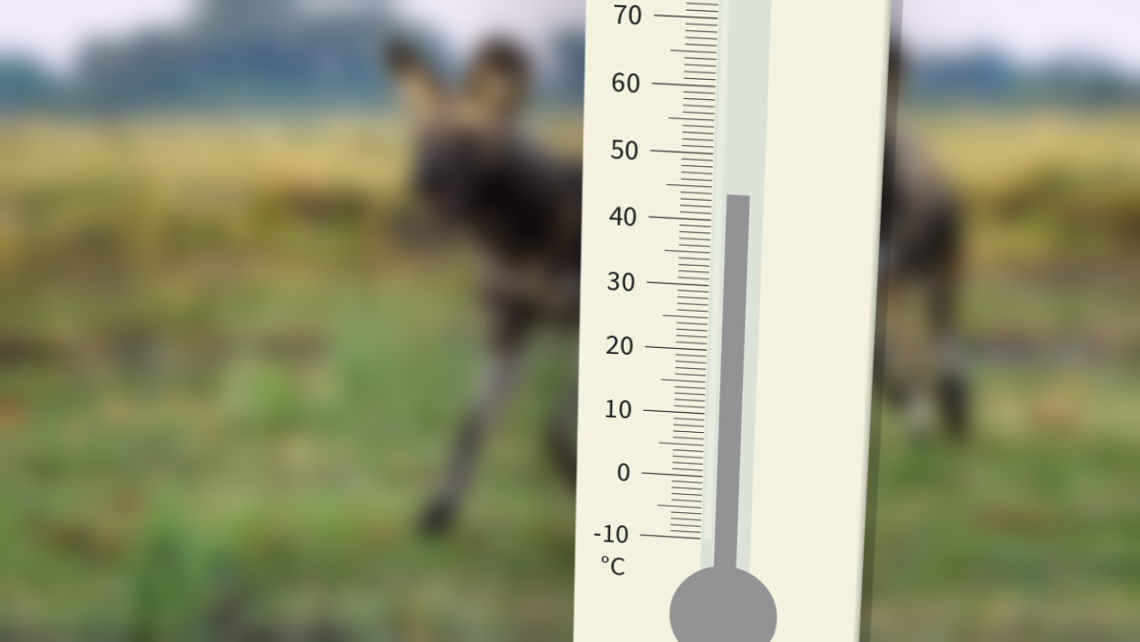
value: {"value": 44, "unit": "°C"}
